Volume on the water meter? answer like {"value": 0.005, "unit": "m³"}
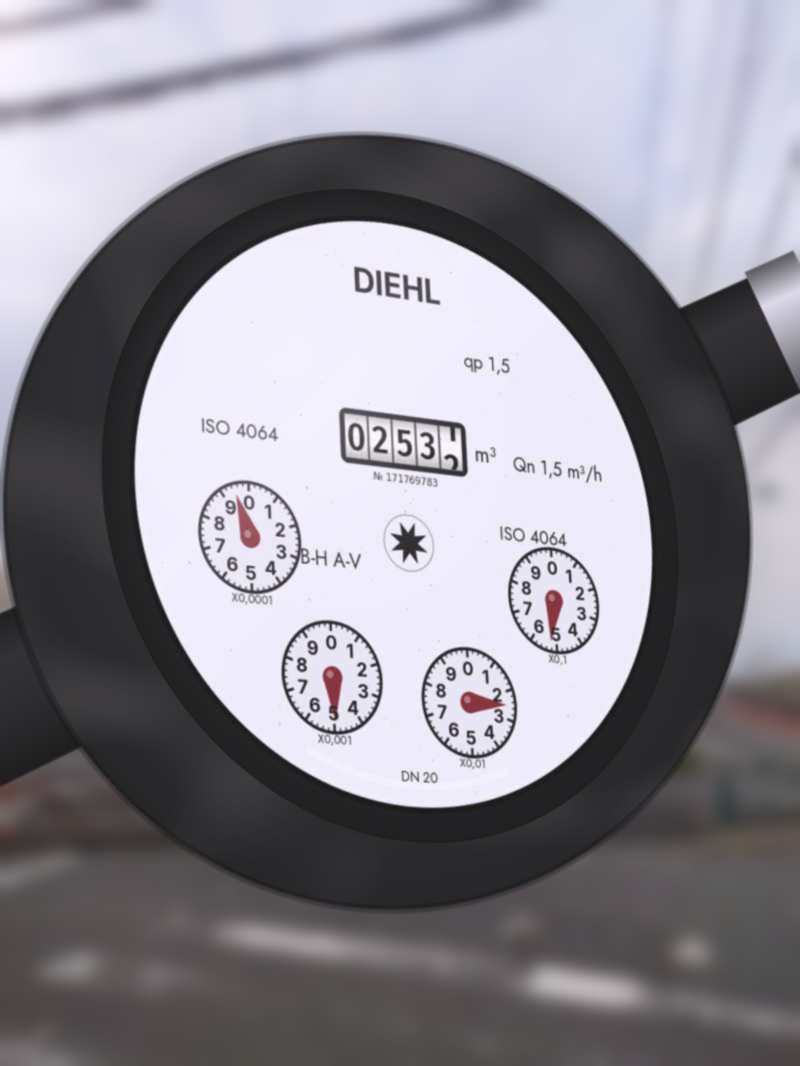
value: {"value": 2531.5249, "unit": "m³"}
